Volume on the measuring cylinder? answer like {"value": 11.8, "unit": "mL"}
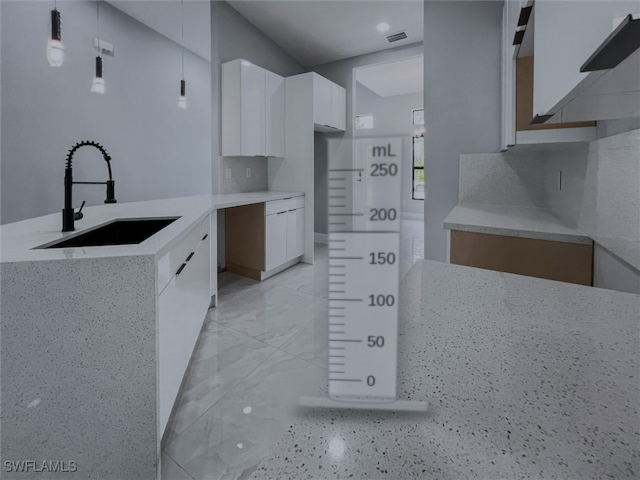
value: {"value": 180, "unit": "mL"}
